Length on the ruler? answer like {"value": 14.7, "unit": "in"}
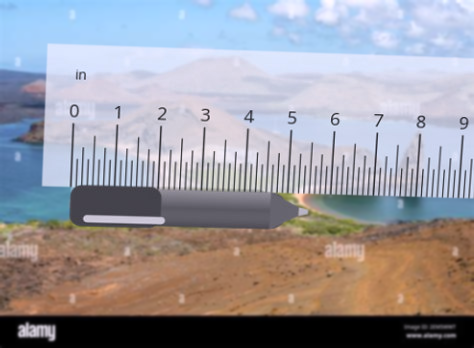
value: {"value": 5.5, "unit": "in"}
